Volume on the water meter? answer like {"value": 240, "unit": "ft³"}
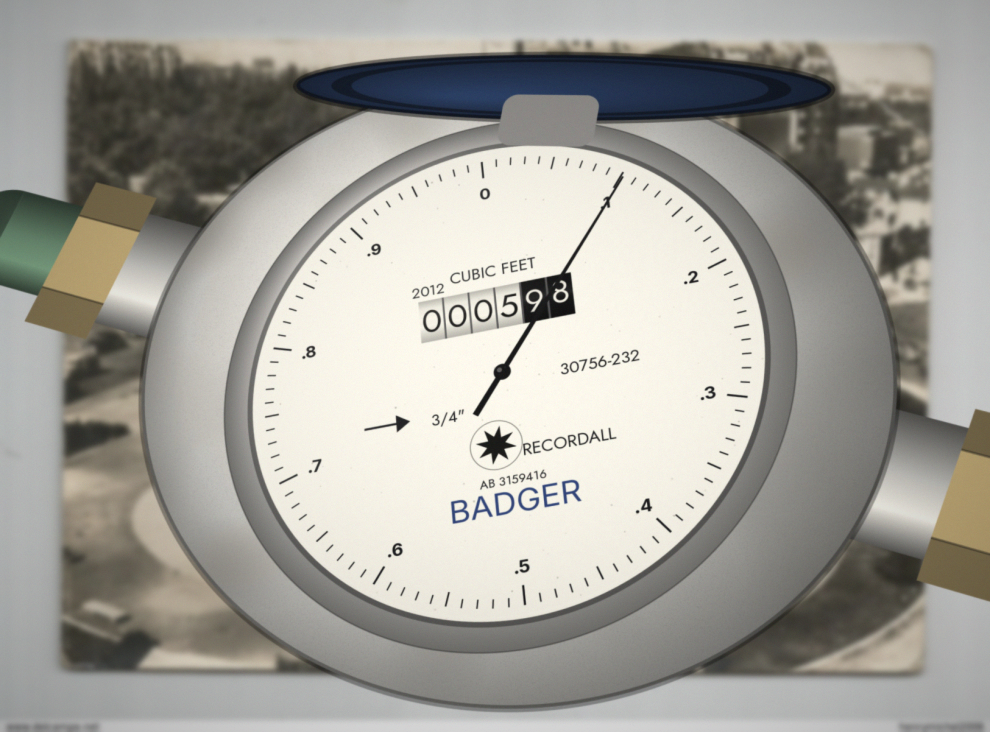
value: {"value": 598.10, "unit": "ft³"}
